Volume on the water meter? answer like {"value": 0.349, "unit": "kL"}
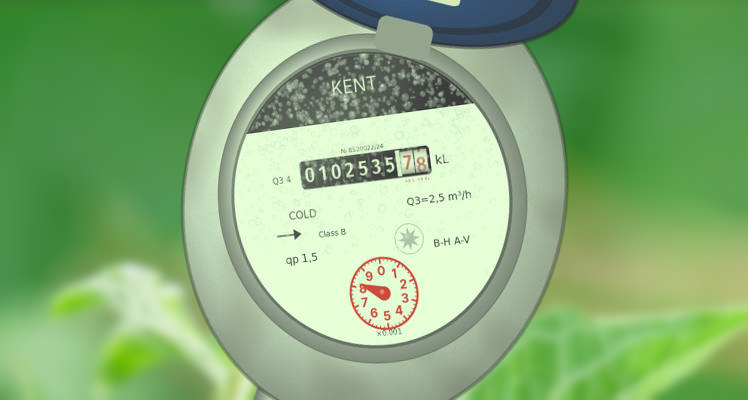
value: {"value": 102535.778, "unit": "kL"}
